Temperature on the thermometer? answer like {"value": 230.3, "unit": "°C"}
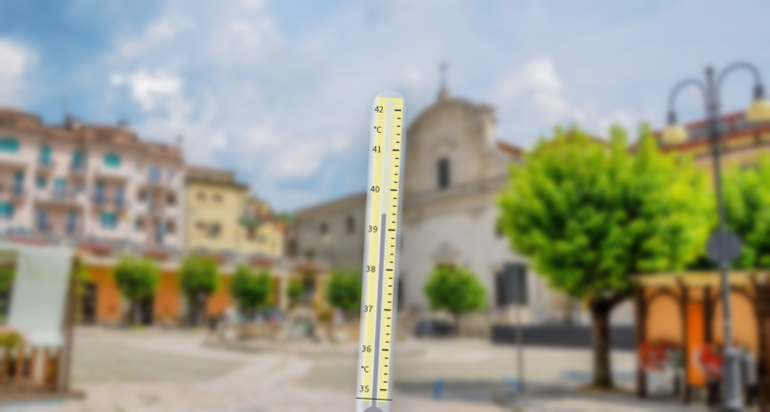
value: {"value": 39.4, "unit": "°C"}
